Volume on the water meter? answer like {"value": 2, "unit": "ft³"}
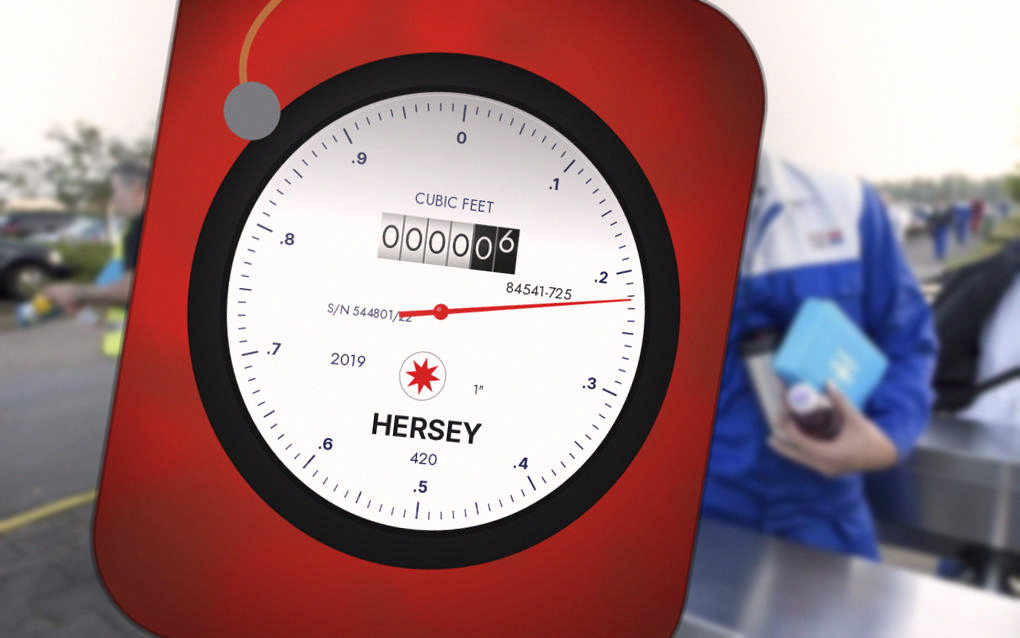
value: {"value": 6.22, "unit": "ft³"}
